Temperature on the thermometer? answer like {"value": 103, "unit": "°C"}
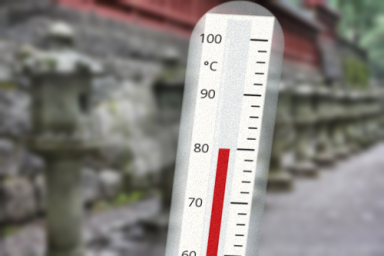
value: {"value": 80, "unit": "°C"}
